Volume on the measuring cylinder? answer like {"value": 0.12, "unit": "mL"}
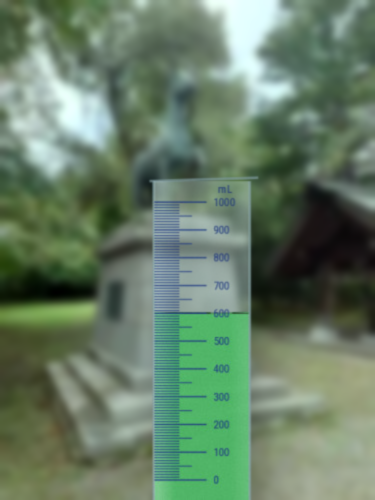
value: {"value": 600, "unit": "mL"}
